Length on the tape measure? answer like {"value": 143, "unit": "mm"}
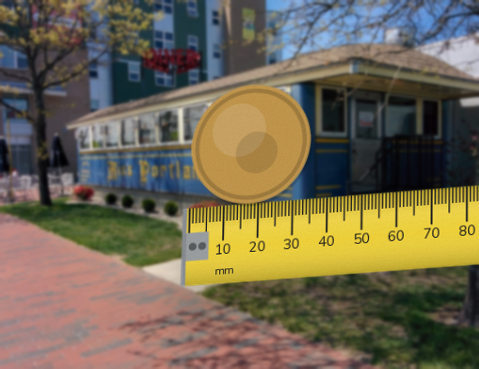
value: {"value": 35, "unit": "mm"}
